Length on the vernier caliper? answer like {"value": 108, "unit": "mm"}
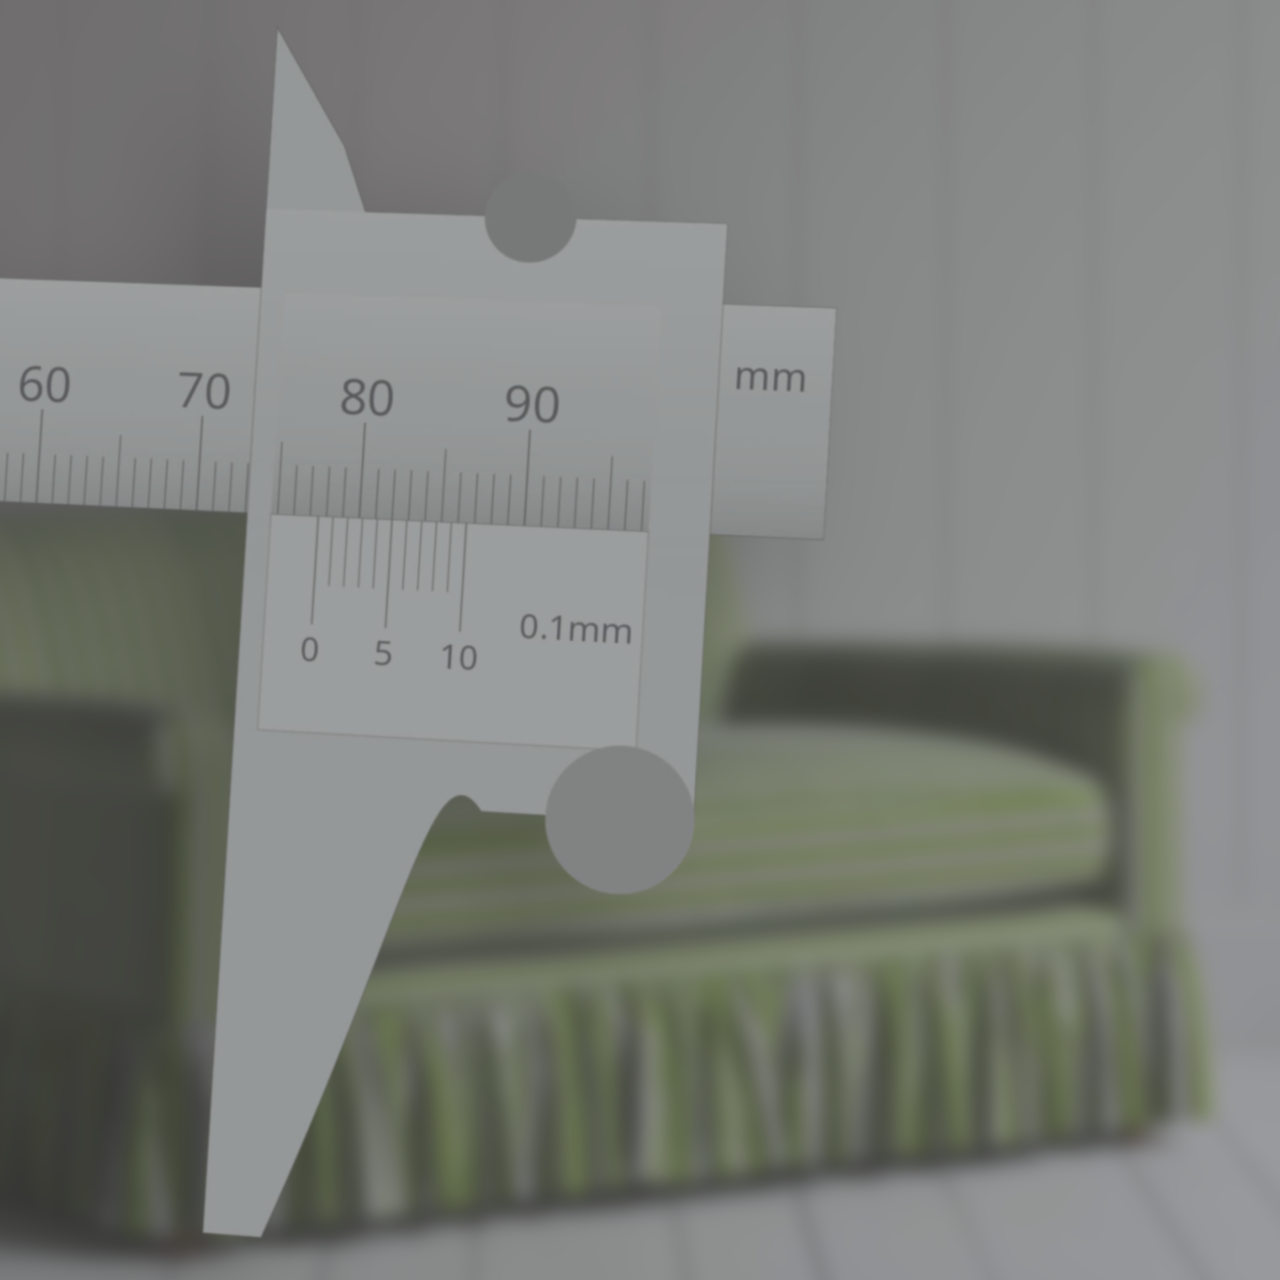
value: {"value": 77.5, "unit": "mm"}
